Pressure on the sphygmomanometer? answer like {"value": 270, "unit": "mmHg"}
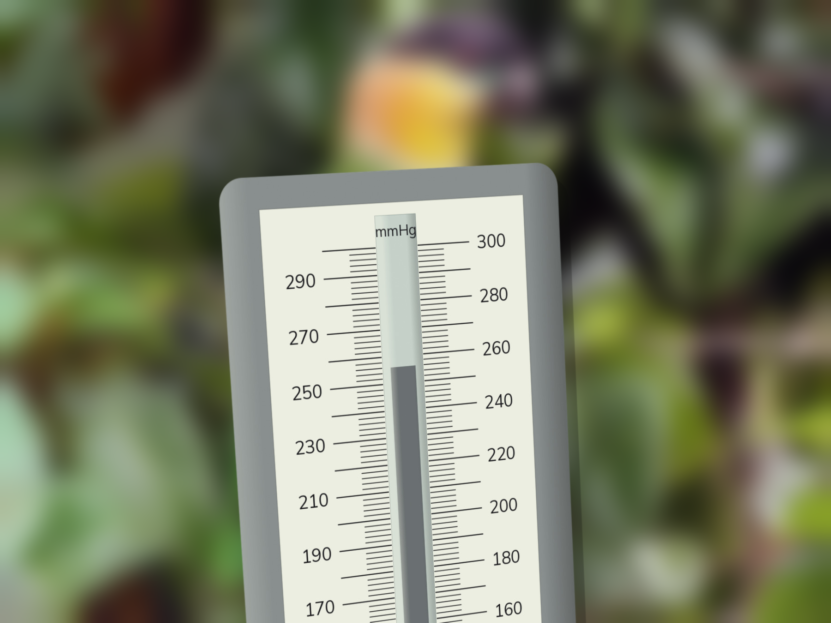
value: {"value": 256, "unit": "mmHg"}
